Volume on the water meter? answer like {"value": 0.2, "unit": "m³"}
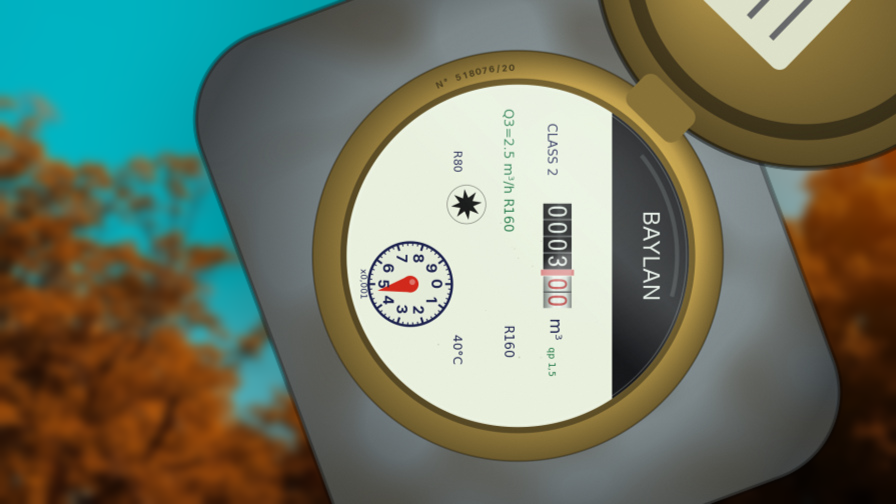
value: {"value": 3.004, "unit": "m³"}
